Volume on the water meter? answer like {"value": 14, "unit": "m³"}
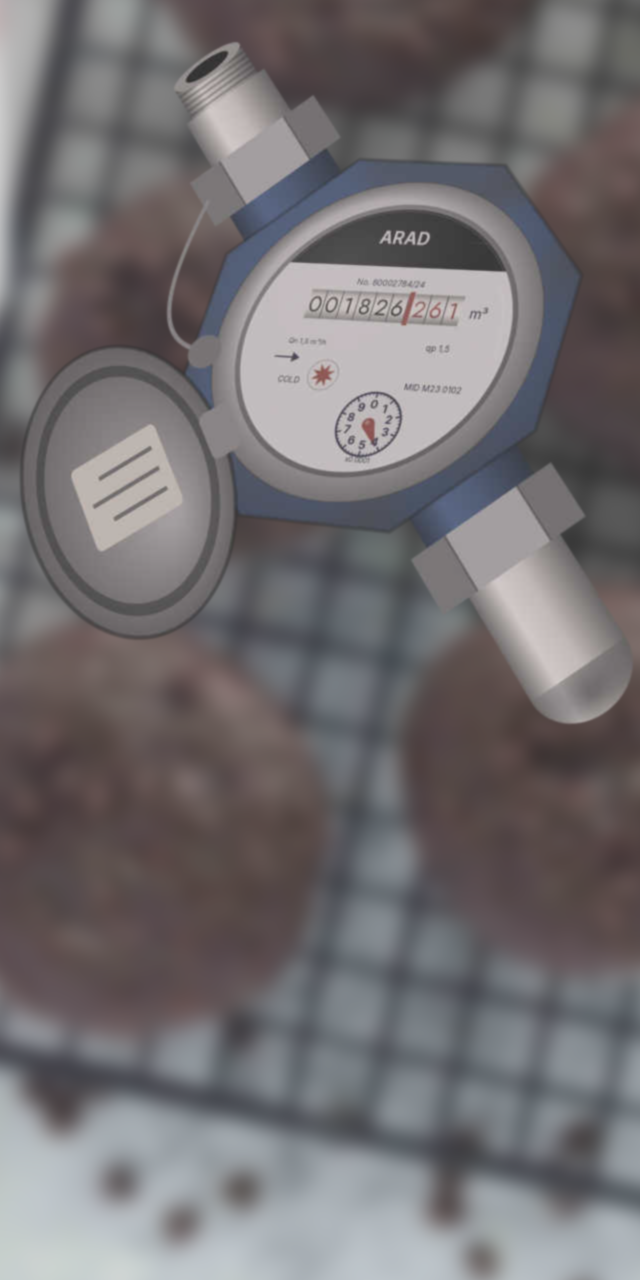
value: {"value": 1826.2614, "unit": "m³"}
